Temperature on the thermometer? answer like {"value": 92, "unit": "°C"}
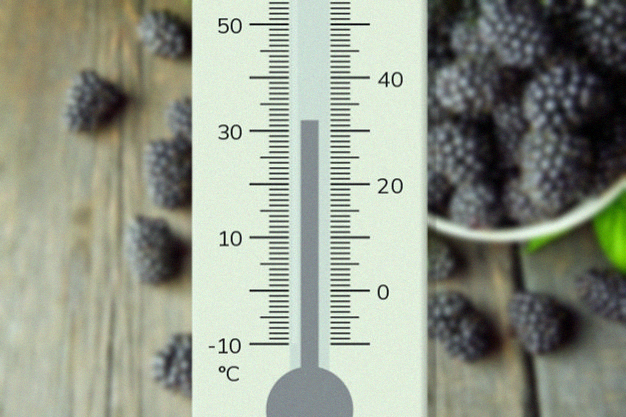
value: {"value": 32, "unit": "°C"}
